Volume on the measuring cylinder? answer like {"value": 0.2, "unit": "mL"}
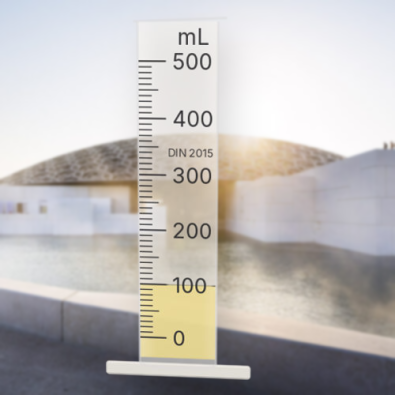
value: {"value": 100, "unit": "mL"}
